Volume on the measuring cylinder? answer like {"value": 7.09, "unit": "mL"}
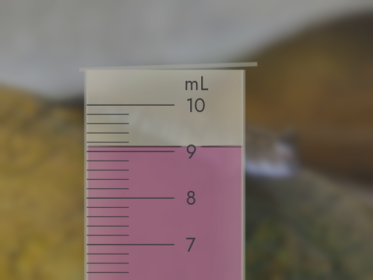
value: {"value": 9.1, "unit": "mL"}
